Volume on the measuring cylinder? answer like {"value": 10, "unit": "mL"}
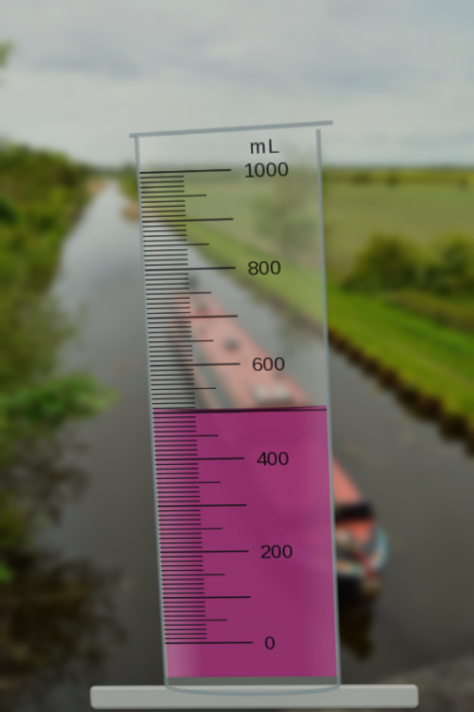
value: {"value": 500, "unit": "mL"}
